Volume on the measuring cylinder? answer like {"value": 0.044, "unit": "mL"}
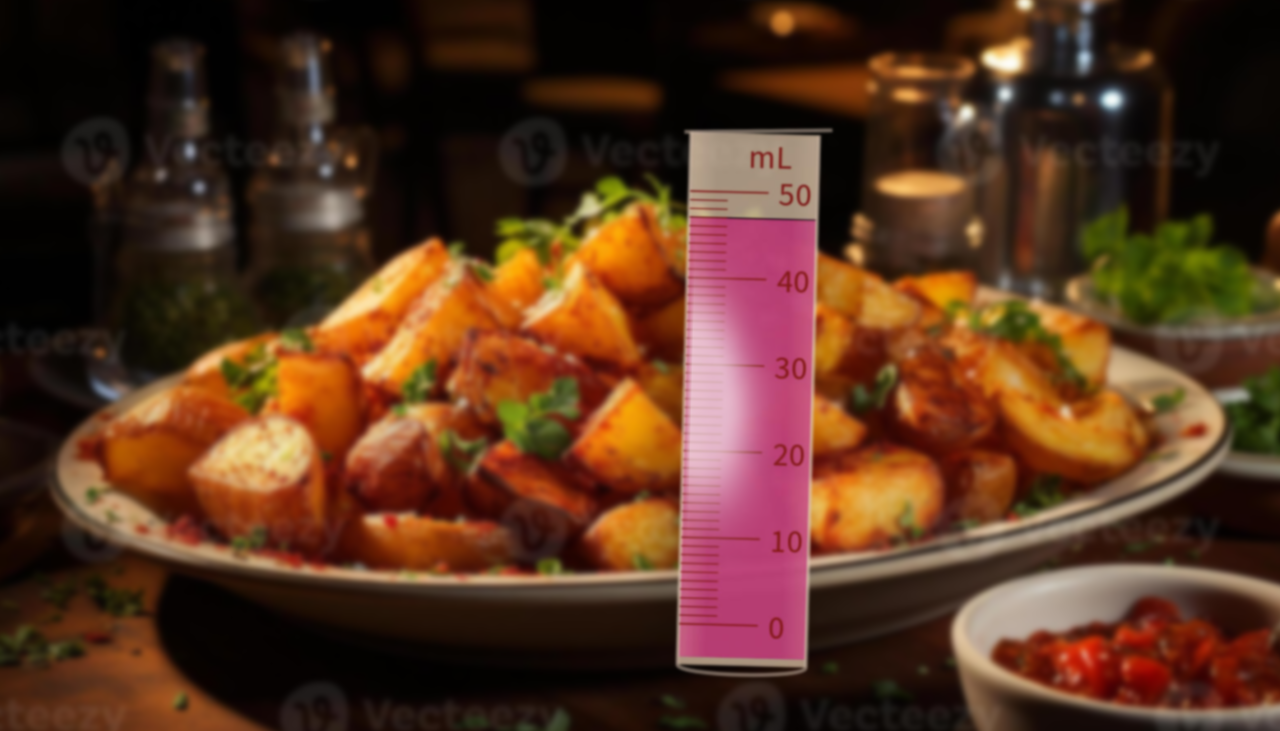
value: {"value": 47, "unit": "mL"}
